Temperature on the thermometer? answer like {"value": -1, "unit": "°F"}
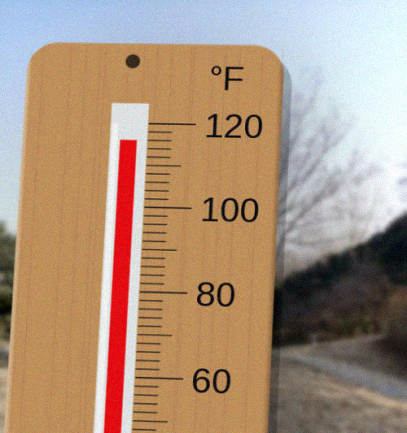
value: {"value": 116, "unit": "°F"}
